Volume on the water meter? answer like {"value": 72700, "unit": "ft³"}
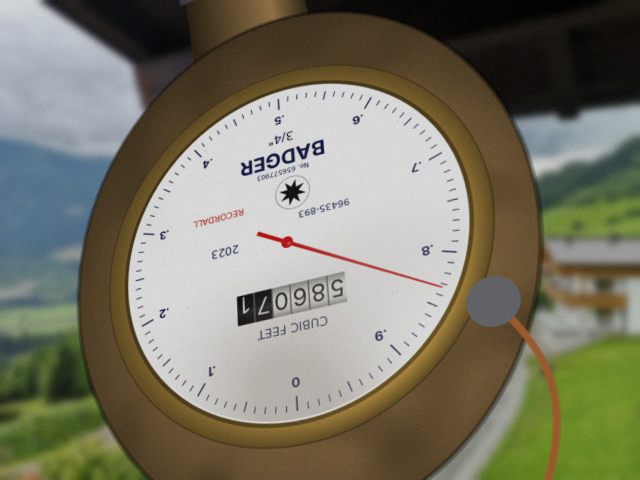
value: {"value": 586070.83, "unit": "ft³"}
